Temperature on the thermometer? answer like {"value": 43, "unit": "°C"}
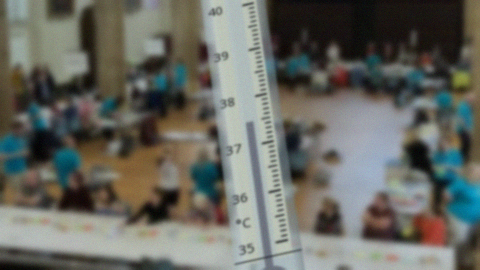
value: {"value": 37.5, "unit": "°C"}
